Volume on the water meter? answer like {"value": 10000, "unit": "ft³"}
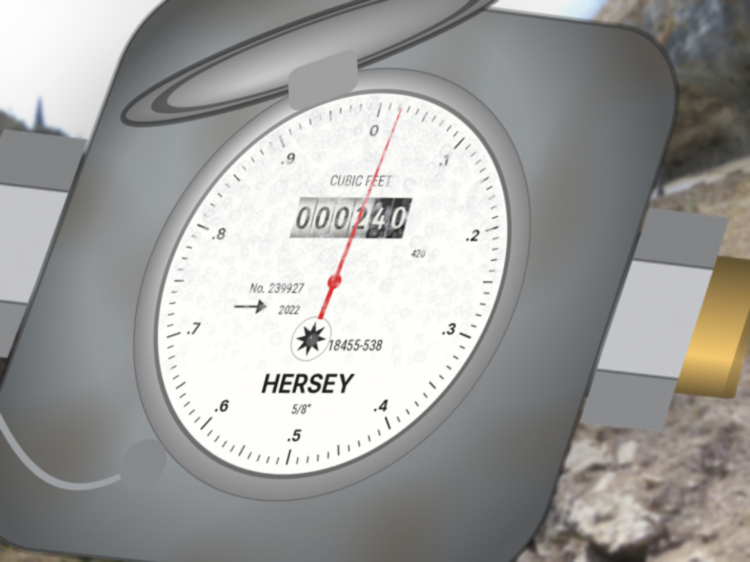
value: {"value": 240.02, "unit": "ft³"}
